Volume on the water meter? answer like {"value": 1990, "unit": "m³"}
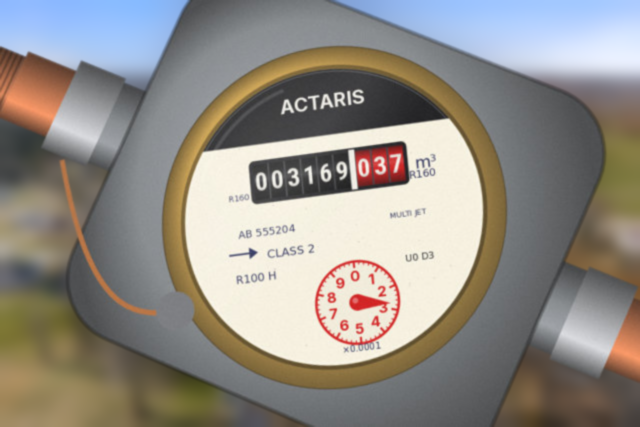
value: {"value": 3169.0372, "unit": "m³"}
